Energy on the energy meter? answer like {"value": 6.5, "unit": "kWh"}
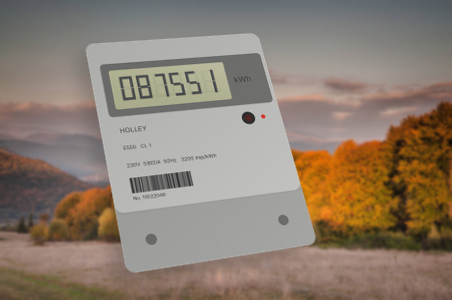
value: {"value": 87551, "unit": "kWh"}
